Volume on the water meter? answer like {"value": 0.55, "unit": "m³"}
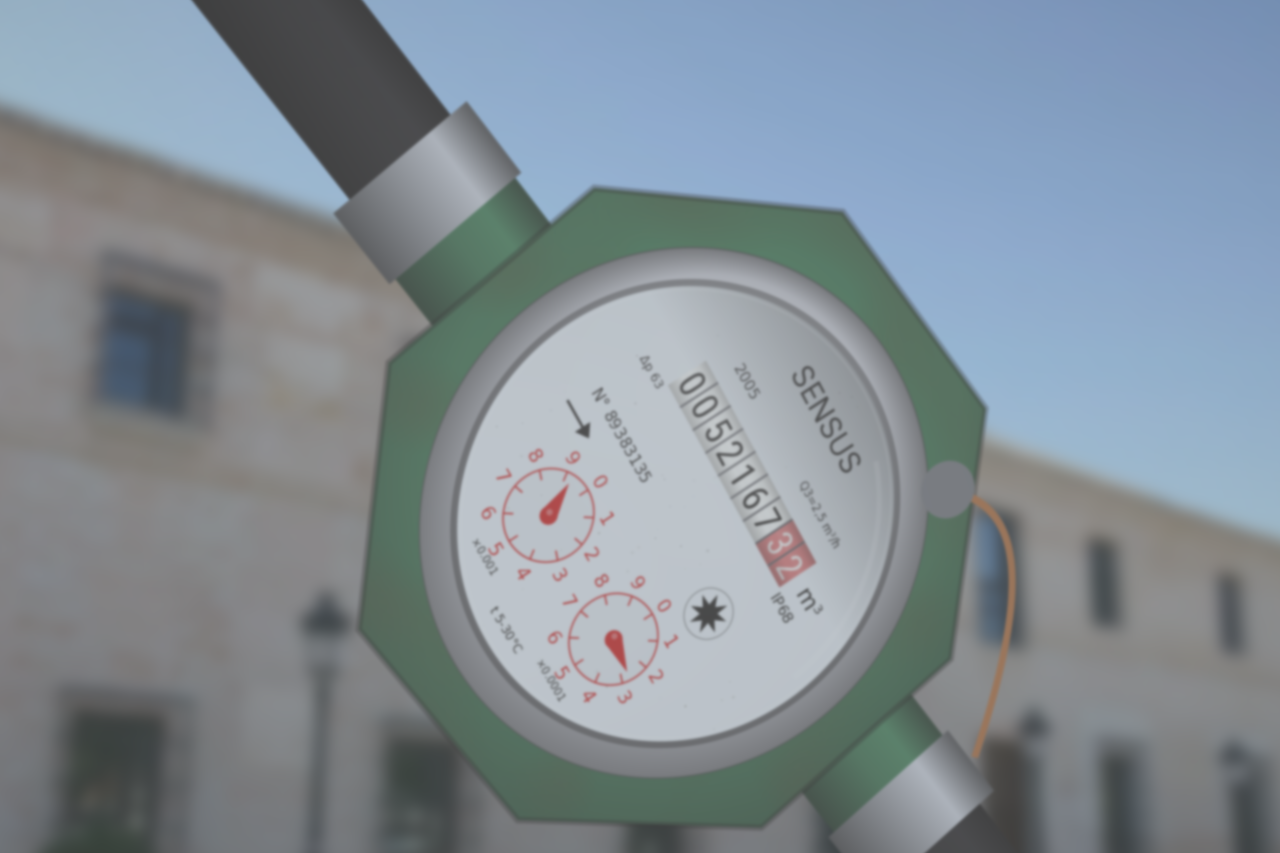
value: {"value": 52167.3192, "unit": "m³"}
